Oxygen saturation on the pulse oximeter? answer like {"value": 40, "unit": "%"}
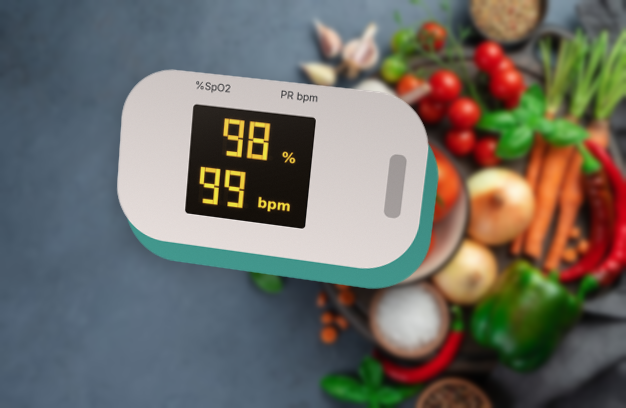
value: {"value": 98, "unit": "%"}
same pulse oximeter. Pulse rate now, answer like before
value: {"value": 99, "unit": "bpm"}
